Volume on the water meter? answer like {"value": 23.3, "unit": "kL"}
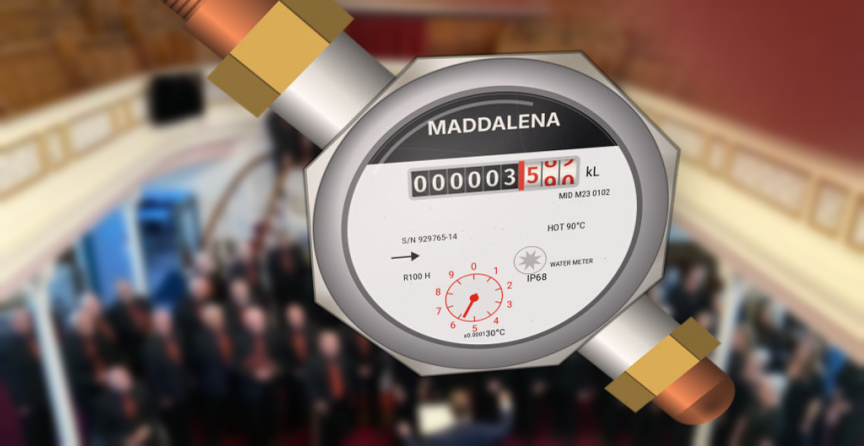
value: {"value": 3.5895, "unit": "kL"}
